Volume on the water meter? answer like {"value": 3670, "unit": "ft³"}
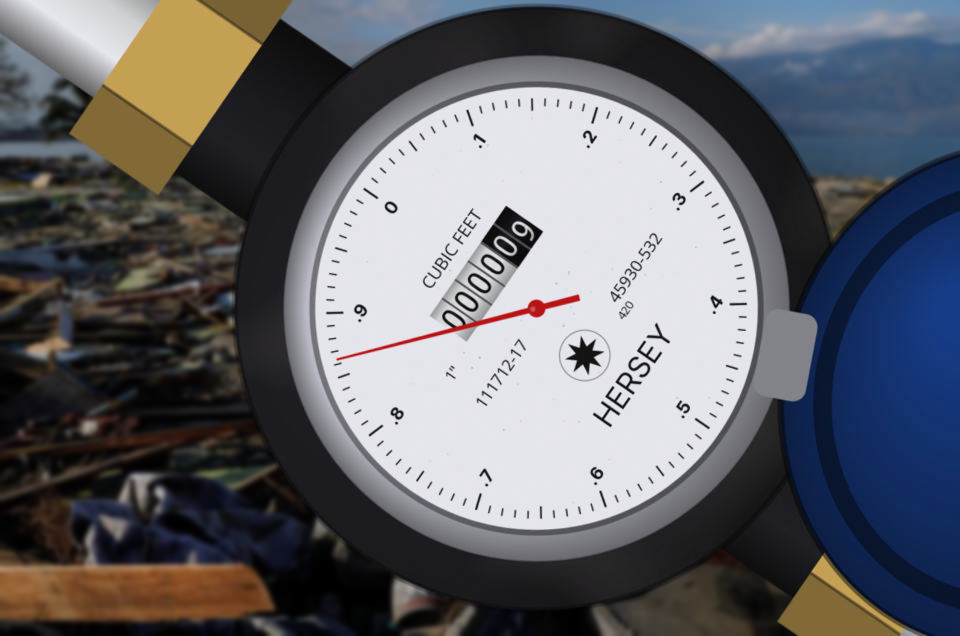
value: {"value": 8.86, "unit": "ft³"}
